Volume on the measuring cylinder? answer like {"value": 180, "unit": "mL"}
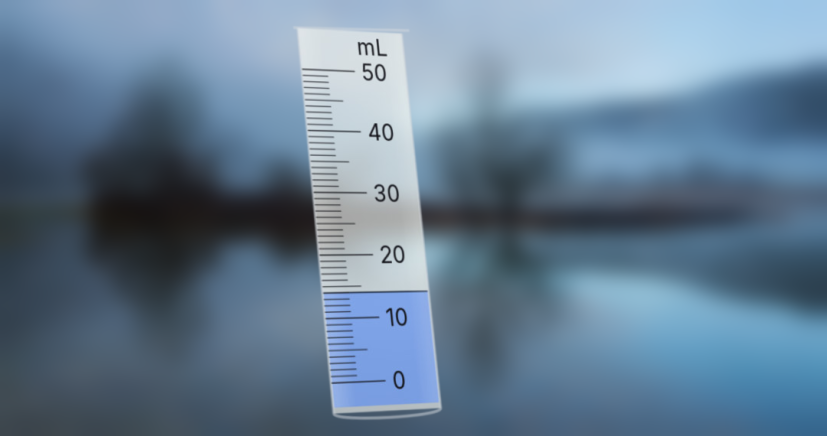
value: {"value": 14, "unit": "mL"}
